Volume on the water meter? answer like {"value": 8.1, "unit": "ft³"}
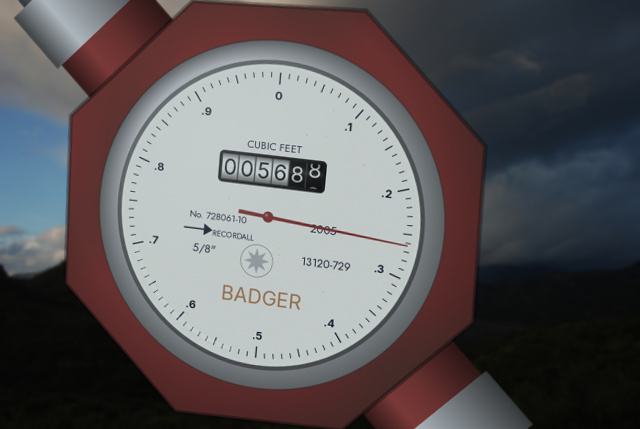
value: {"value": 5688.26, "unit": "ft³"}
